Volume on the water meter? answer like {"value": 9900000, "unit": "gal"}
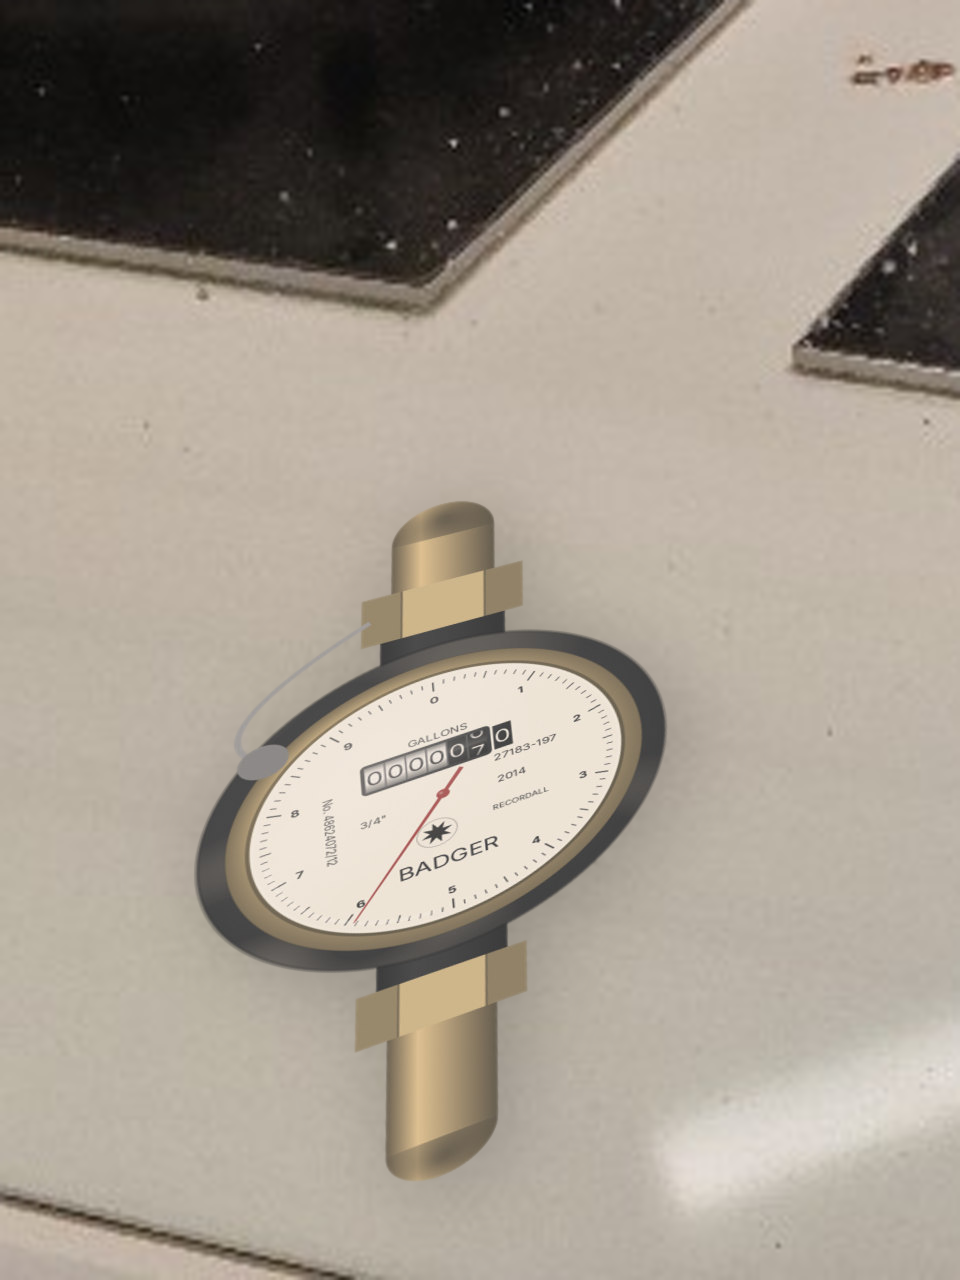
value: {"value": 65.9, "unit": "gal"}
